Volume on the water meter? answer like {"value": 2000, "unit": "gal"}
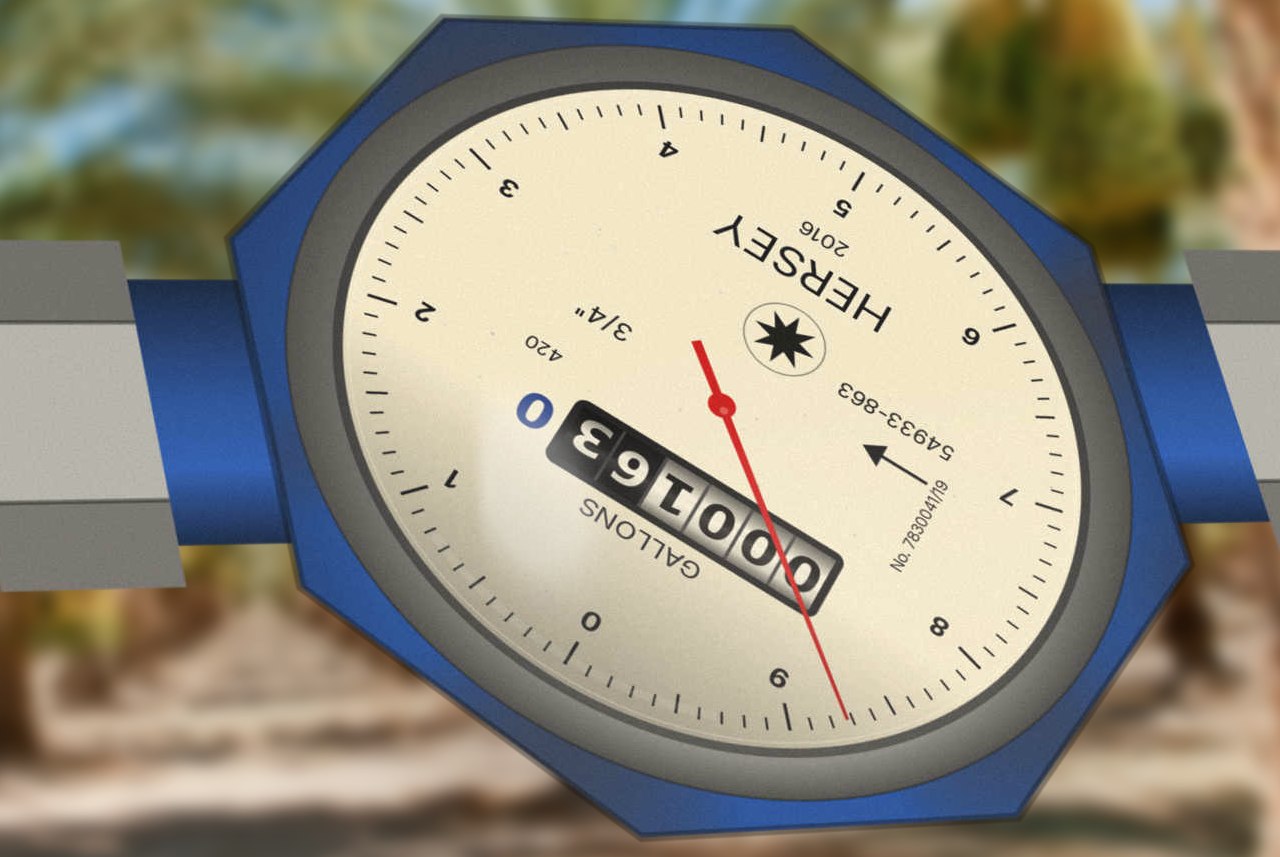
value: {"value": 1628.7, "unit": "gal"}
